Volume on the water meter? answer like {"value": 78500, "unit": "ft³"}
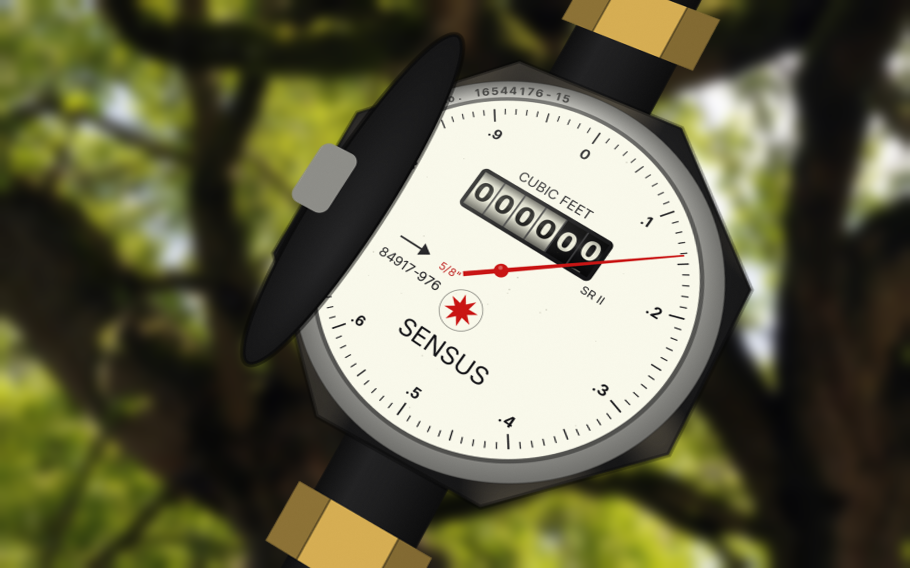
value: {"value": 0.14, "unit": "ft³"}
